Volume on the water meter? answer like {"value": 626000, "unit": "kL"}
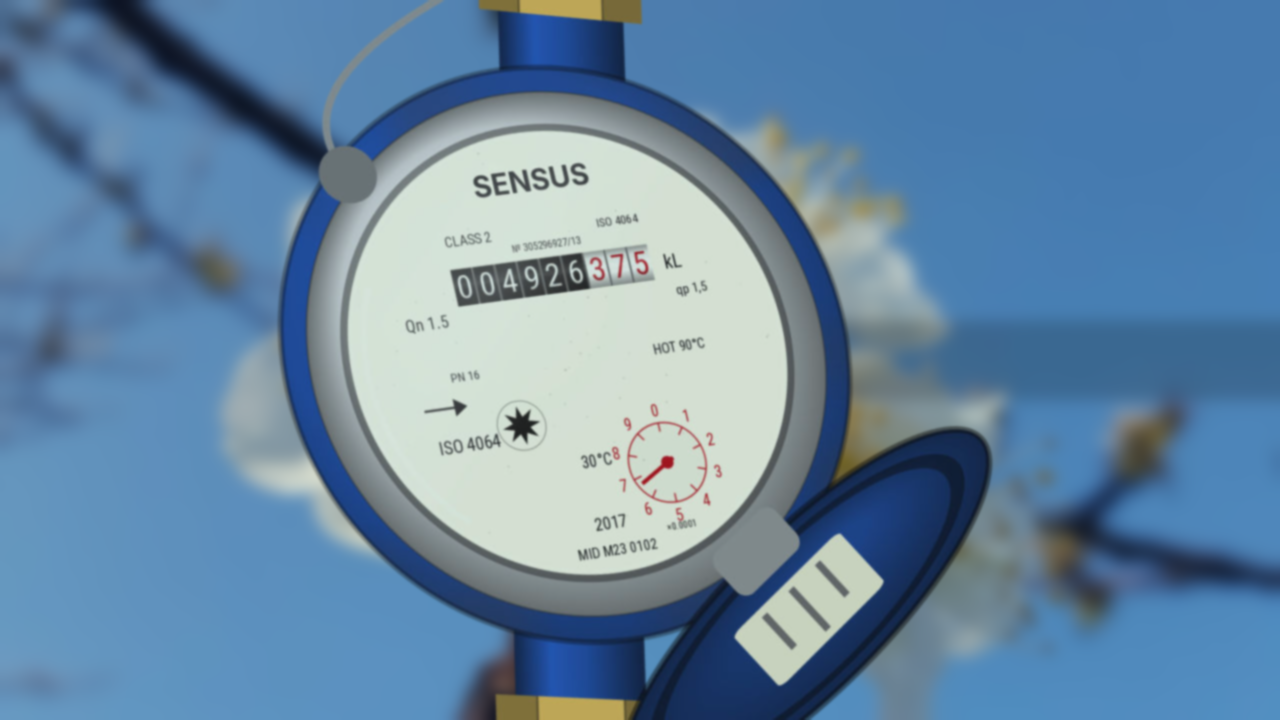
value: {"value": 4926.3756, "unit": "kL"}
